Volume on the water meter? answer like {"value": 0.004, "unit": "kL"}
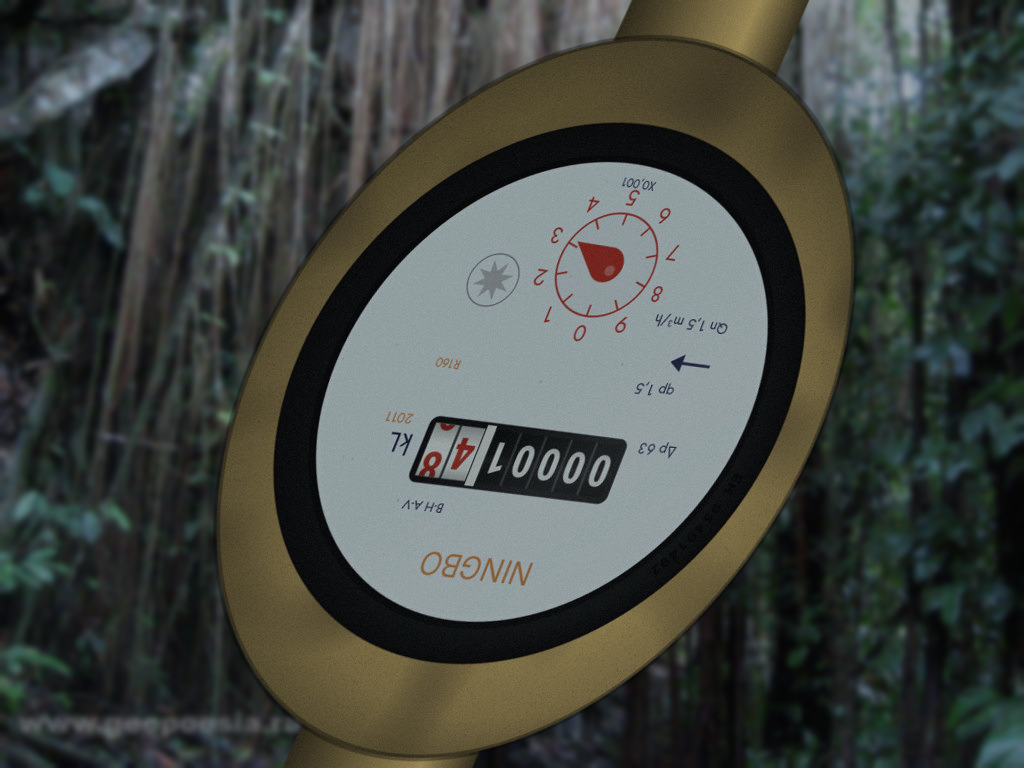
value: {"value": 1.483, "unit": "kL"}
